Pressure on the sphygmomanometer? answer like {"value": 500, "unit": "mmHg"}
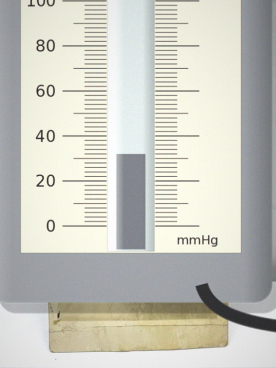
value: {"value": 32, "unit": "mmHg"}
